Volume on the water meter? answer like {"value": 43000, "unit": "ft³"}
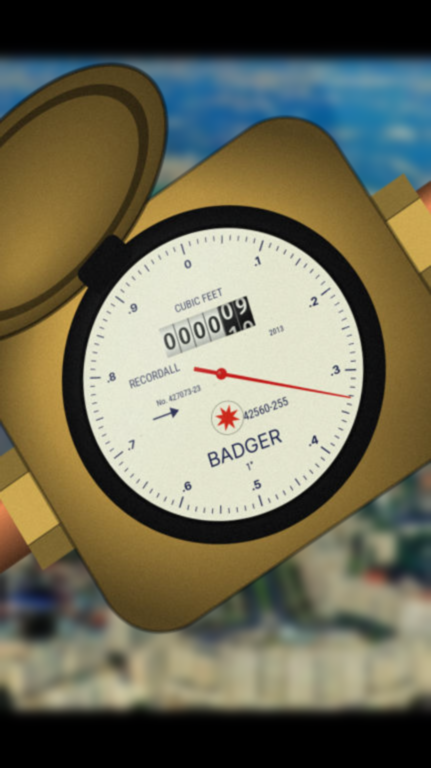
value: {"value": 9.33, "unit": "ft³"}
